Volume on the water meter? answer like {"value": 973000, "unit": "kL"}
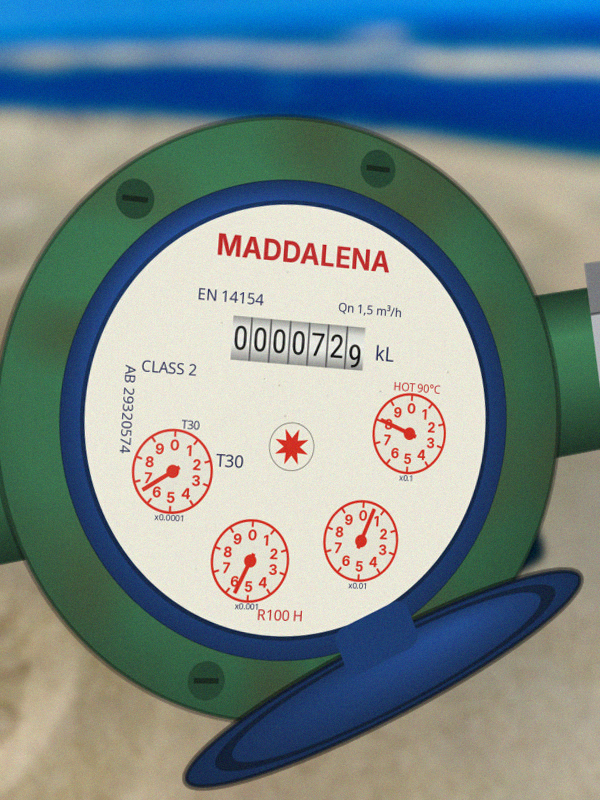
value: {"value": 728.8056, "unit": "kL"}
